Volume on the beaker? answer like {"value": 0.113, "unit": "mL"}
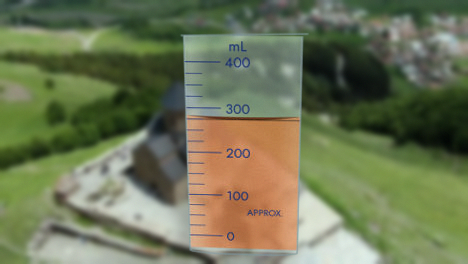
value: {"value": 275, "unit": "mL"}
